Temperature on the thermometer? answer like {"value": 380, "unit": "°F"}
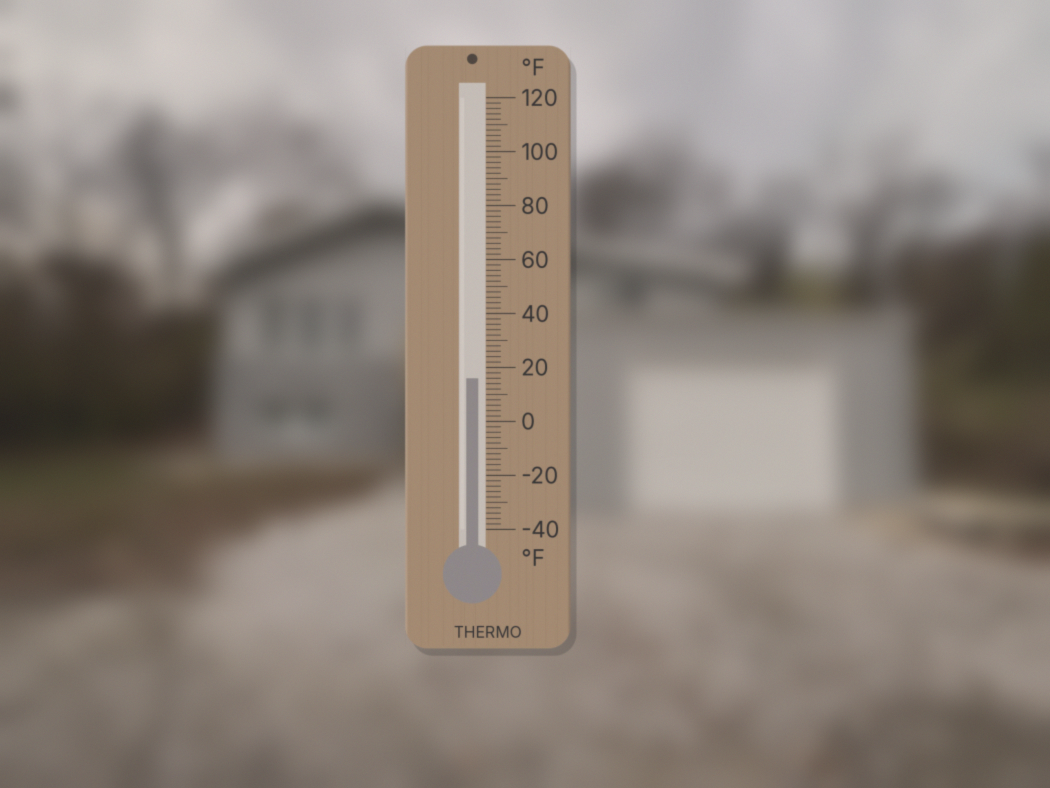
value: {"value": 16, "unit": "°F"}
